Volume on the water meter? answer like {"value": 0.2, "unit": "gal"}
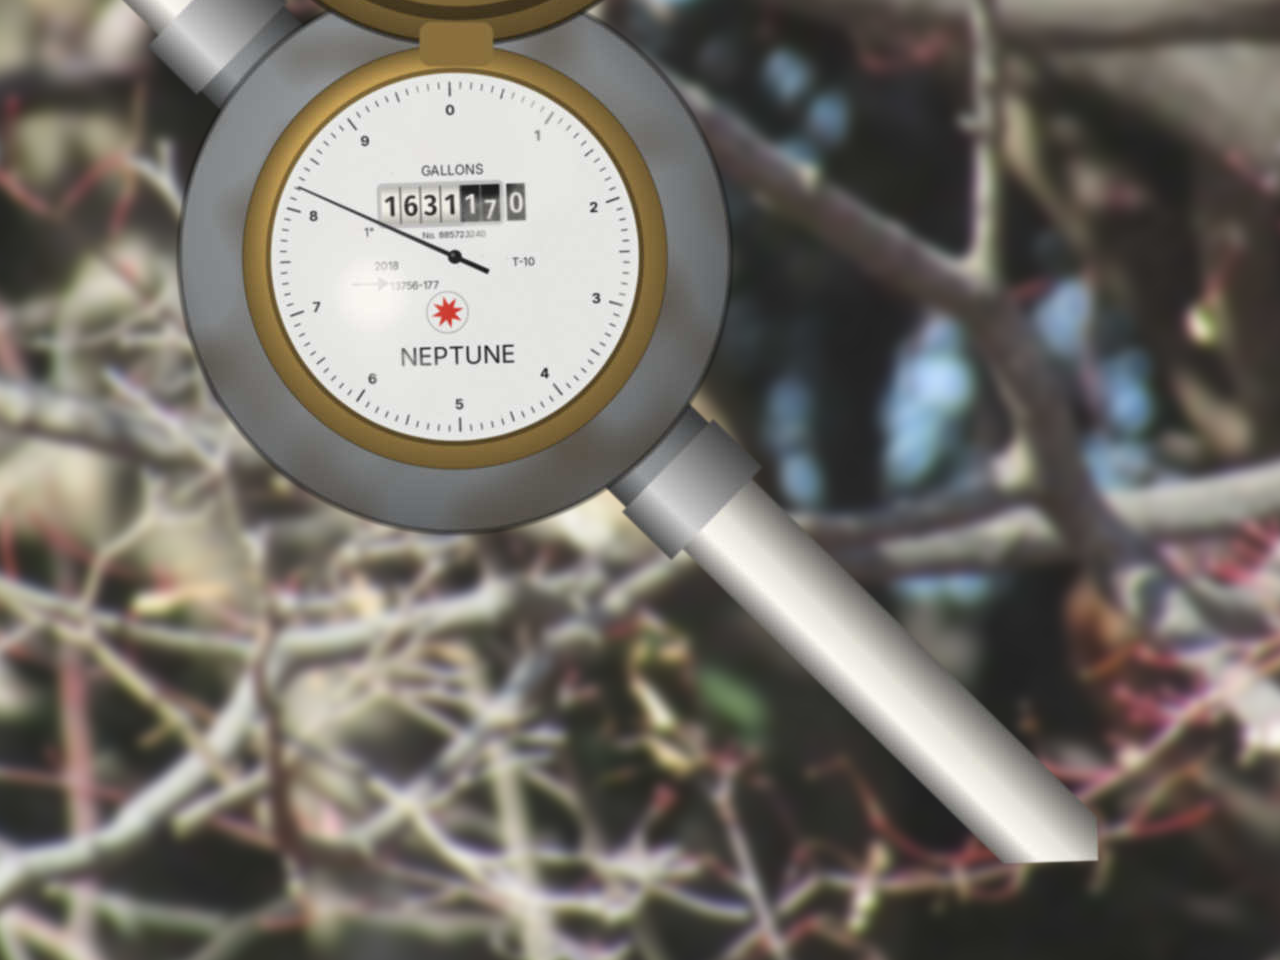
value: {"value": 1631168.2, "unit": "gal"}
